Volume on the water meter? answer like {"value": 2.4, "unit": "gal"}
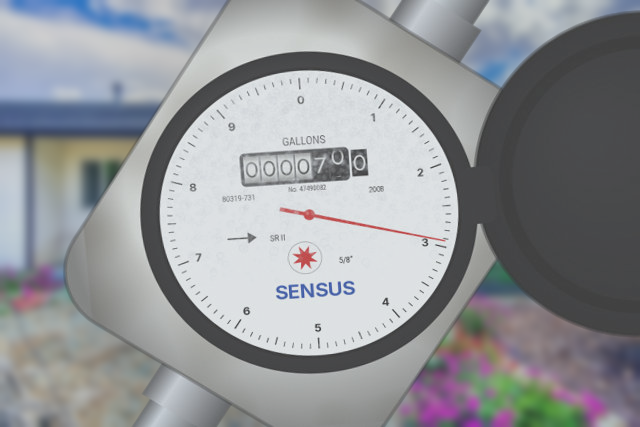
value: {"value": 702.9, "unit": "gal"}
